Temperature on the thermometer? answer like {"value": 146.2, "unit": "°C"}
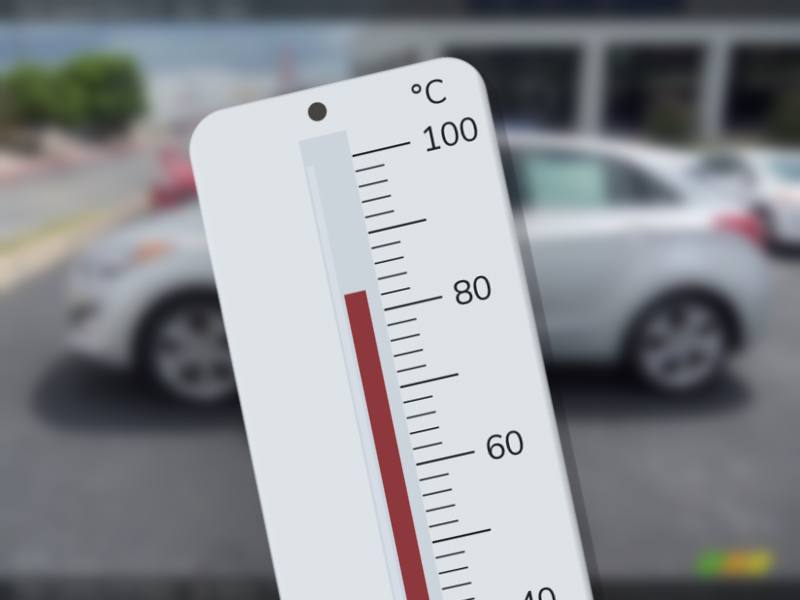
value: {"value": 83, "unit": "°C"}
